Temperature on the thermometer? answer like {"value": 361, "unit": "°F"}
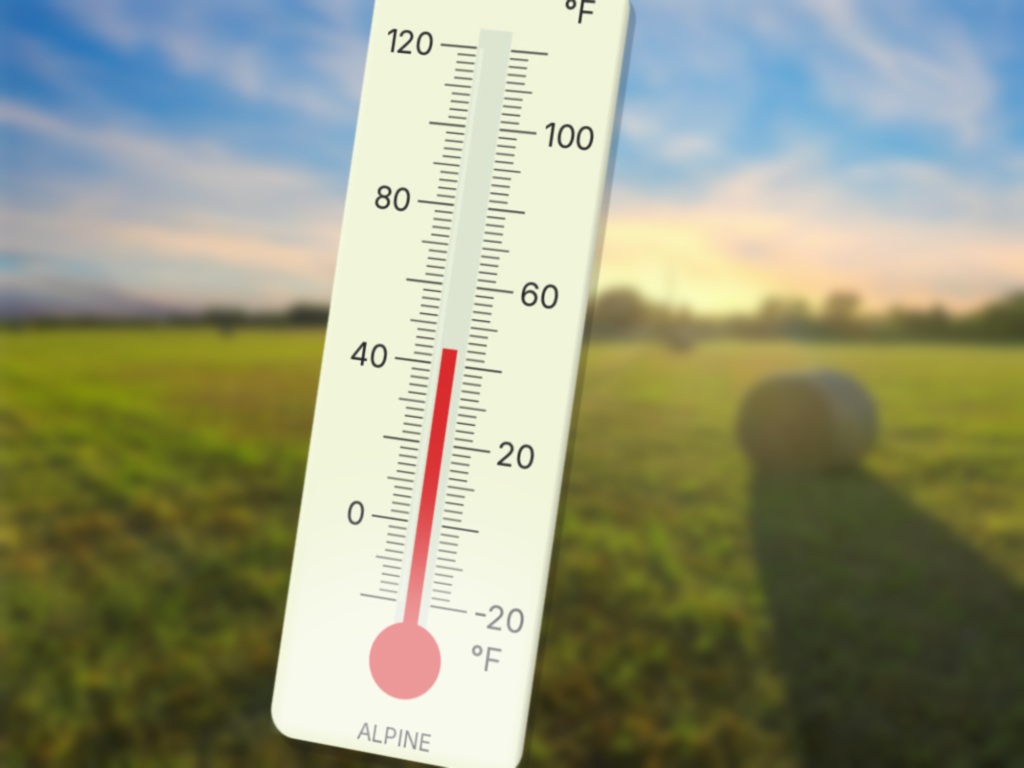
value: {"value": 44, "unit": "°F"}
